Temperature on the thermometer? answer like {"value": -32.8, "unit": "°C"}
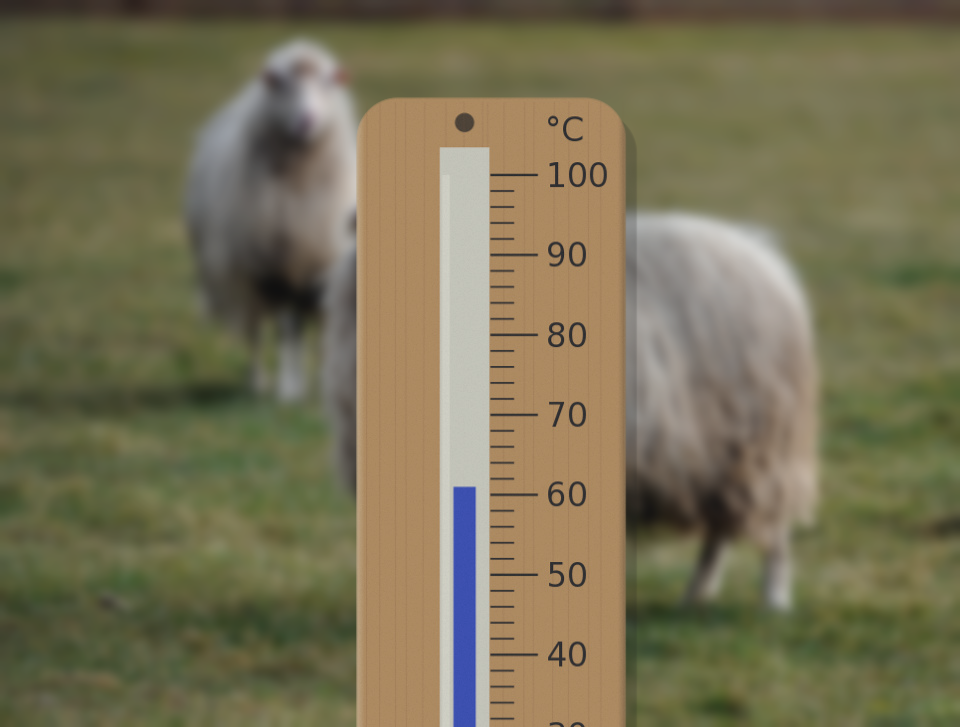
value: {"value": 61, "unit": "°C"}
